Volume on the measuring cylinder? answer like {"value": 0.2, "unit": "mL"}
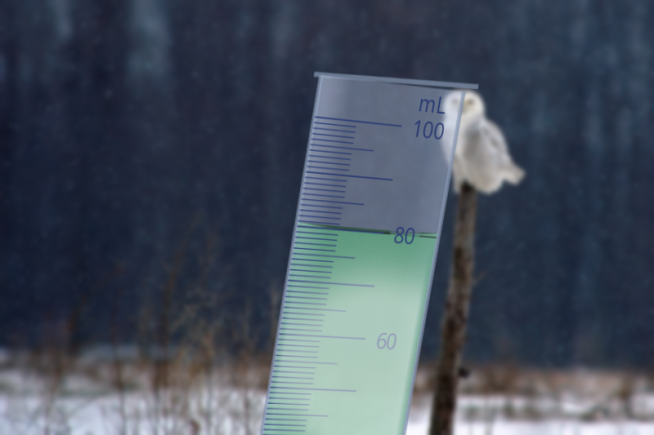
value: {"value": 80, "unit": "mL"}
